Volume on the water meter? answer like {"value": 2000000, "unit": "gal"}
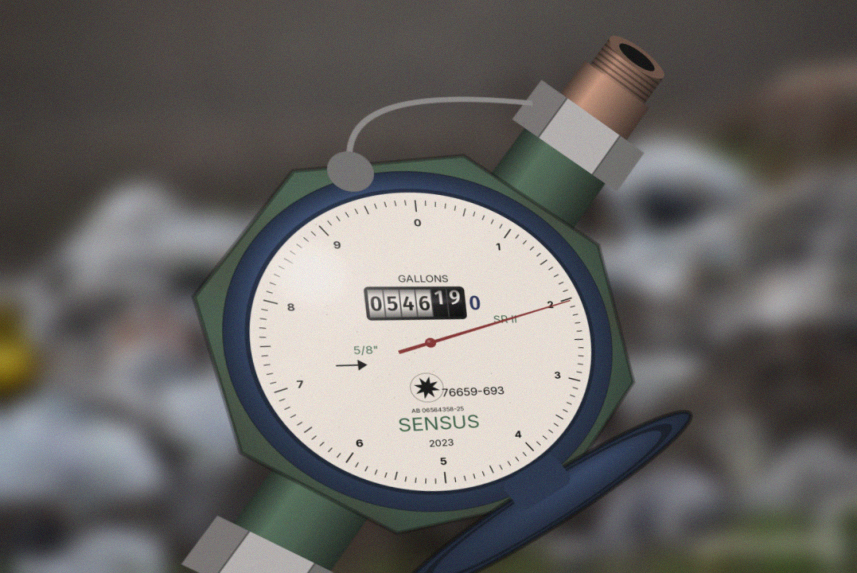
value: {"value": 546192.0, "unit": "gal"}
